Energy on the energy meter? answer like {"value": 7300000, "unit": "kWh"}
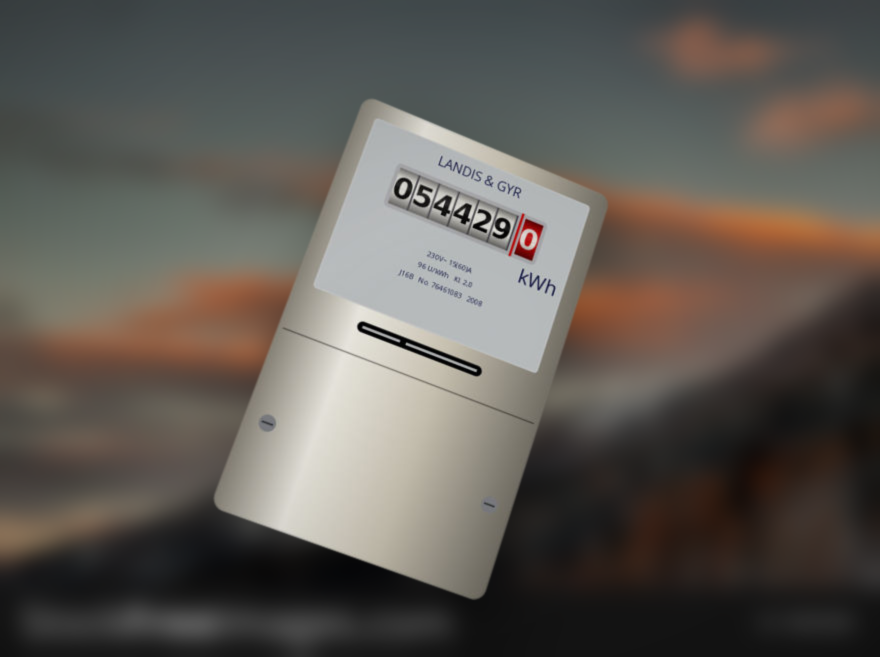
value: {"value": 54429.0, "unit": "kWh"}
